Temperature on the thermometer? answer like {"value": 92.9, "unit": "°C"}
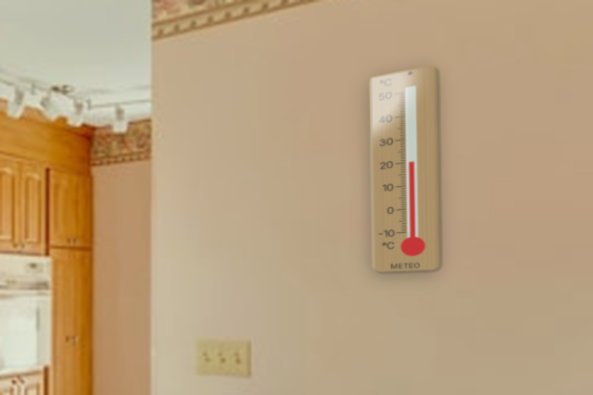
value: {"value": 20, "unit": "°C"}
